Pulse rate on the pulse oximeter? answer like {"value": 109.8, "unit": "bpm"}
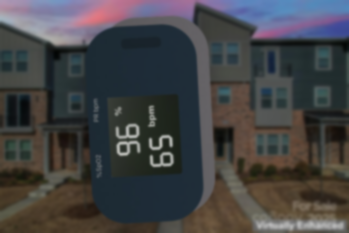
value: {"value": 65, "unit": "bpm"}
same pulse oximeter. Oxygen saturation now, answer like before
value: {"value": 96, "unit": "%"}
